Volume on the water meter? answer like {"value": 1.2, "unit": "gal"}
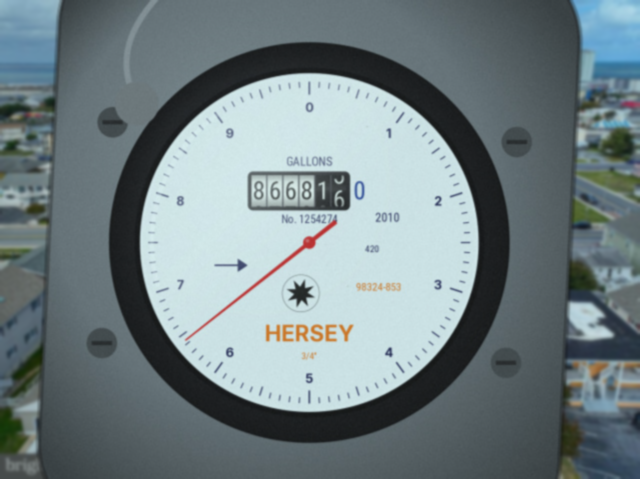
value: {"value": 8668156.4, "unit": "gal"}
